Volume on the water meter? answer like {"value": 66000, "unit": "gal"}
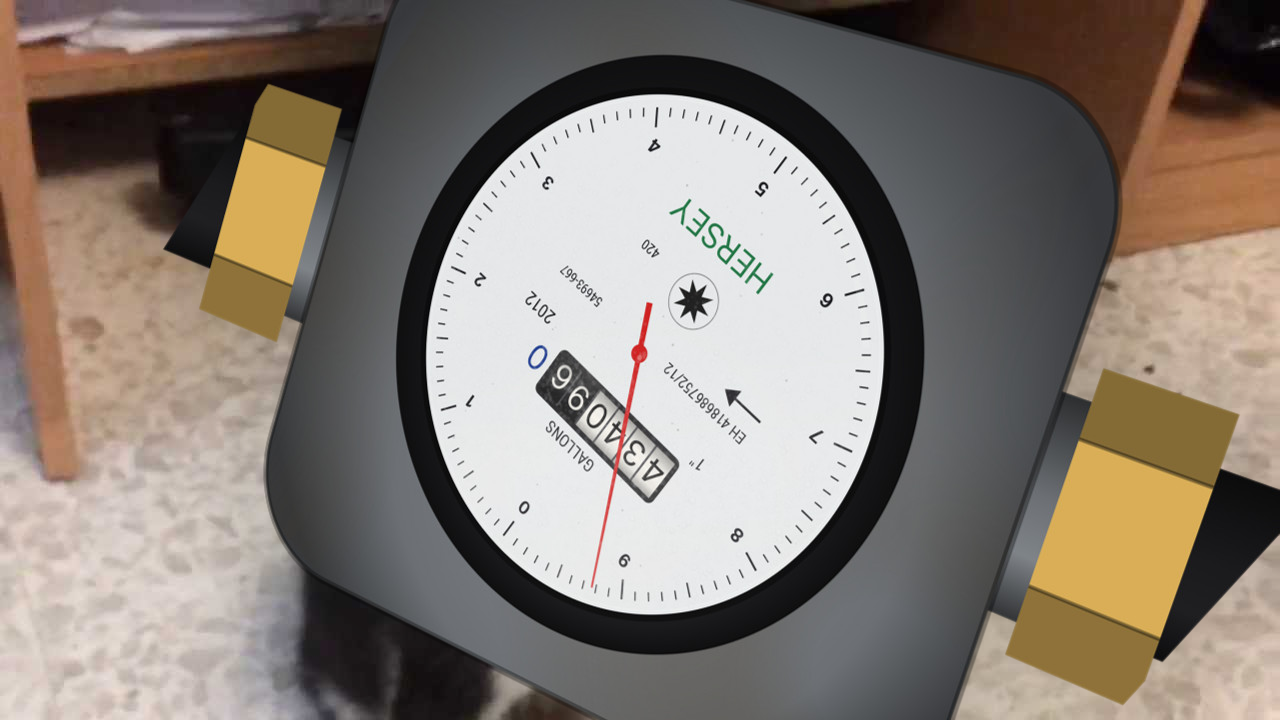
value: {"value": 4340959.2, "unit": "gal"}
